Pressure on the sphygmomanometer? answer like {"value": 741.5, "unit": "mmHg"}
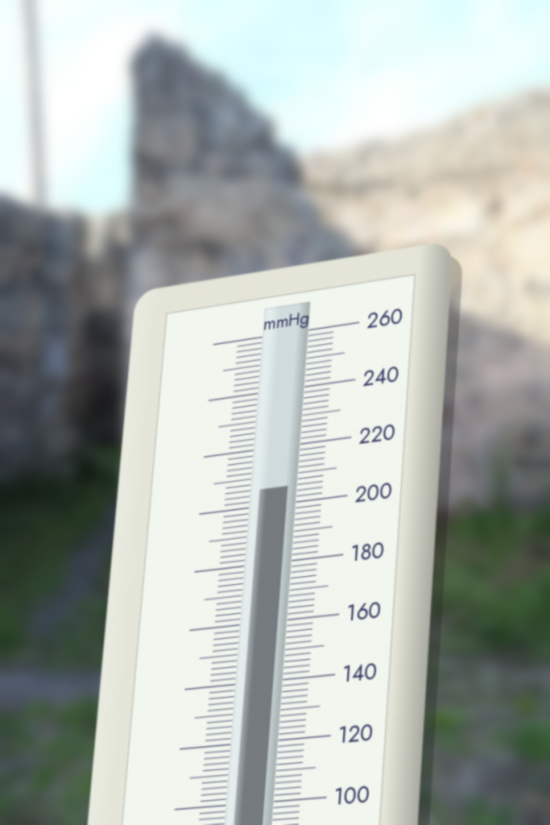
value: {"value": 206, "unit": "mmHg"}
